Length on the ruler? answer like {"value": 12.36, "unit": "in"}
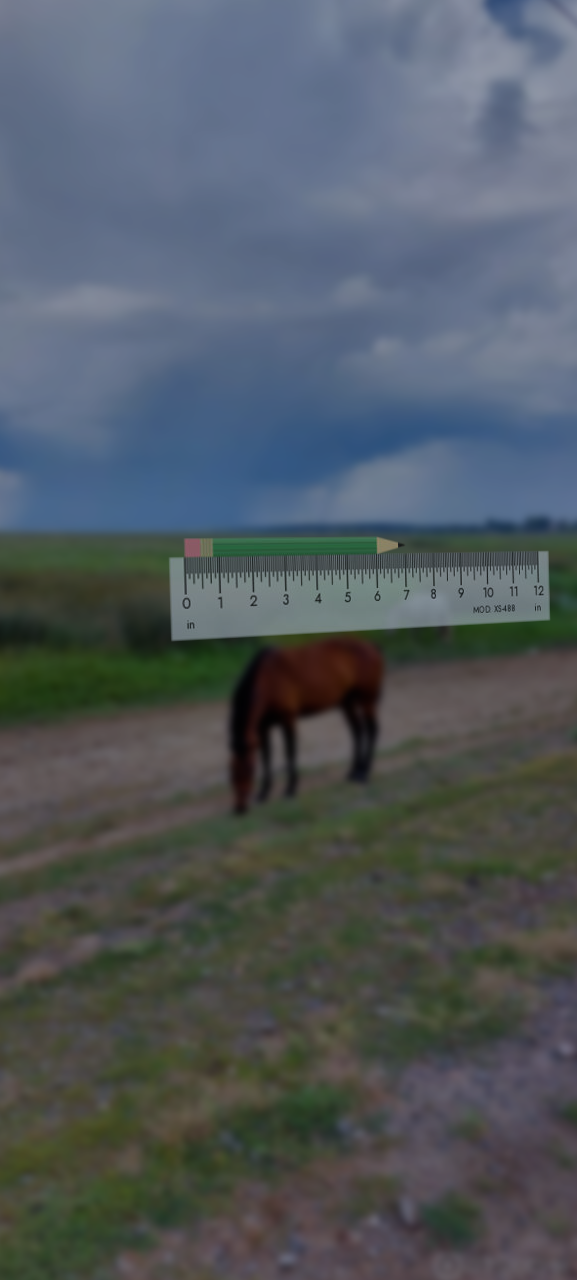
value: {"value": 7, "unit": "in"}
